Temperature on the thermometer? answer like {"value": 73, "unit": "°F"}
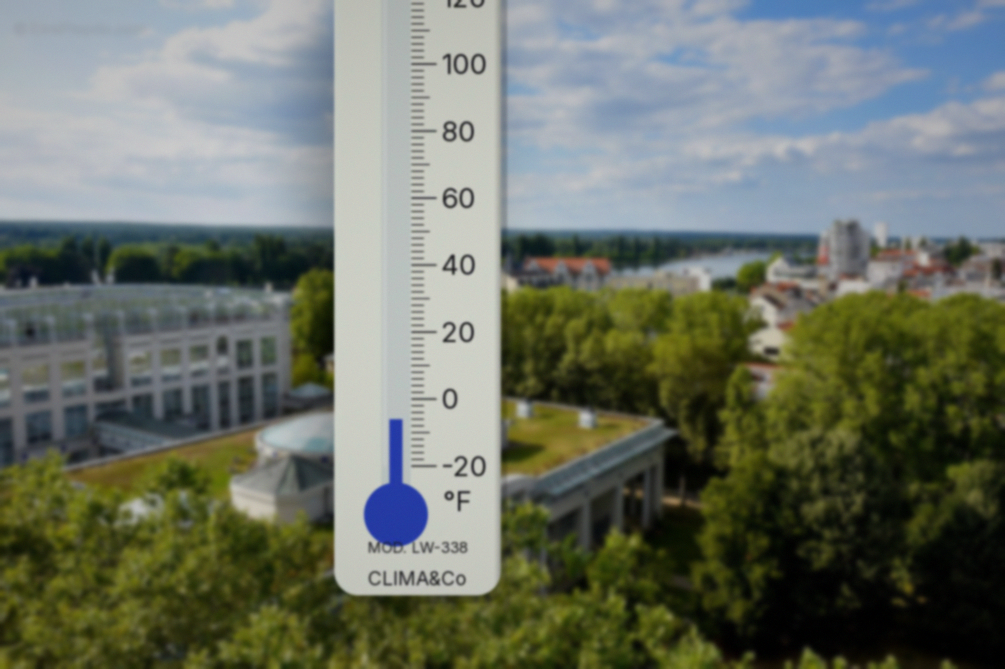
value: {"value": -6, "unit": "°F"}
